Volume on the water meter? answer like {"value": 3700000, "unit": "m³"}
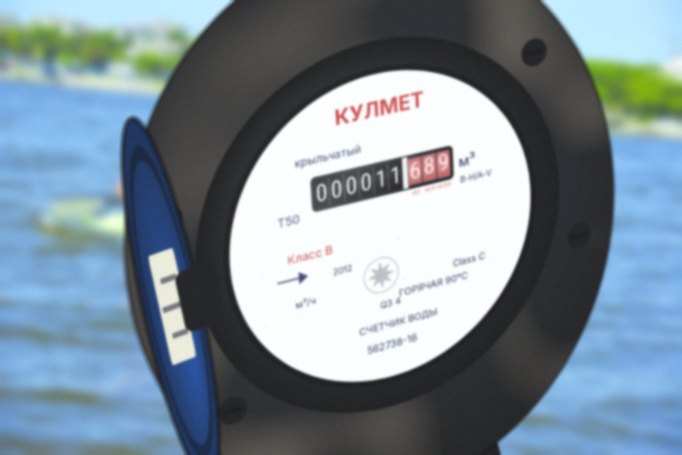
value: {"value": 11.689, "unit": "m³"}
